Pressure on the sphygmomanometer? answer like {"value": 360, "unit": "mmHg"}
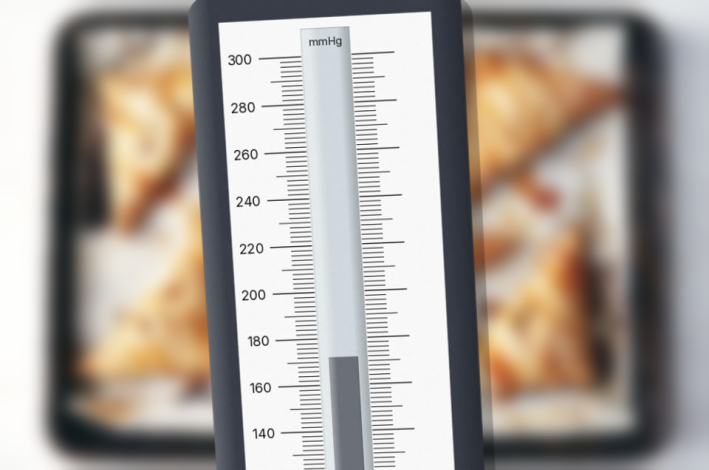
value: {"value": 172, "unit": "mmHg"}
